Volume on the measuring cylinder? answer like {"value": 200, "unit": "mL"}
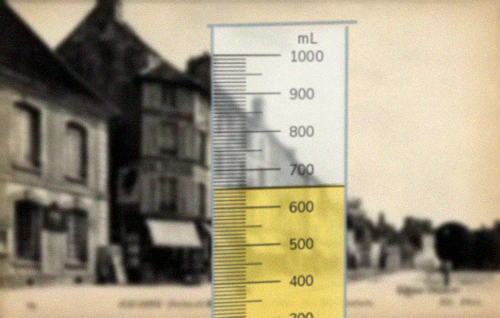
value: {"value": 650, "unit": "mL"}
